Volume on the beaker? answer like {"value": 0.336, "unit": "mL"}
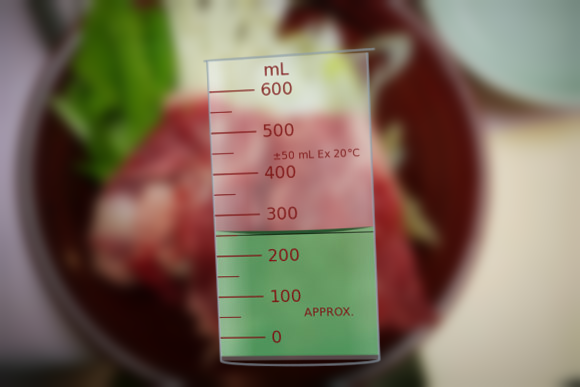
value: {"value": 250, "unit": "mL"}
